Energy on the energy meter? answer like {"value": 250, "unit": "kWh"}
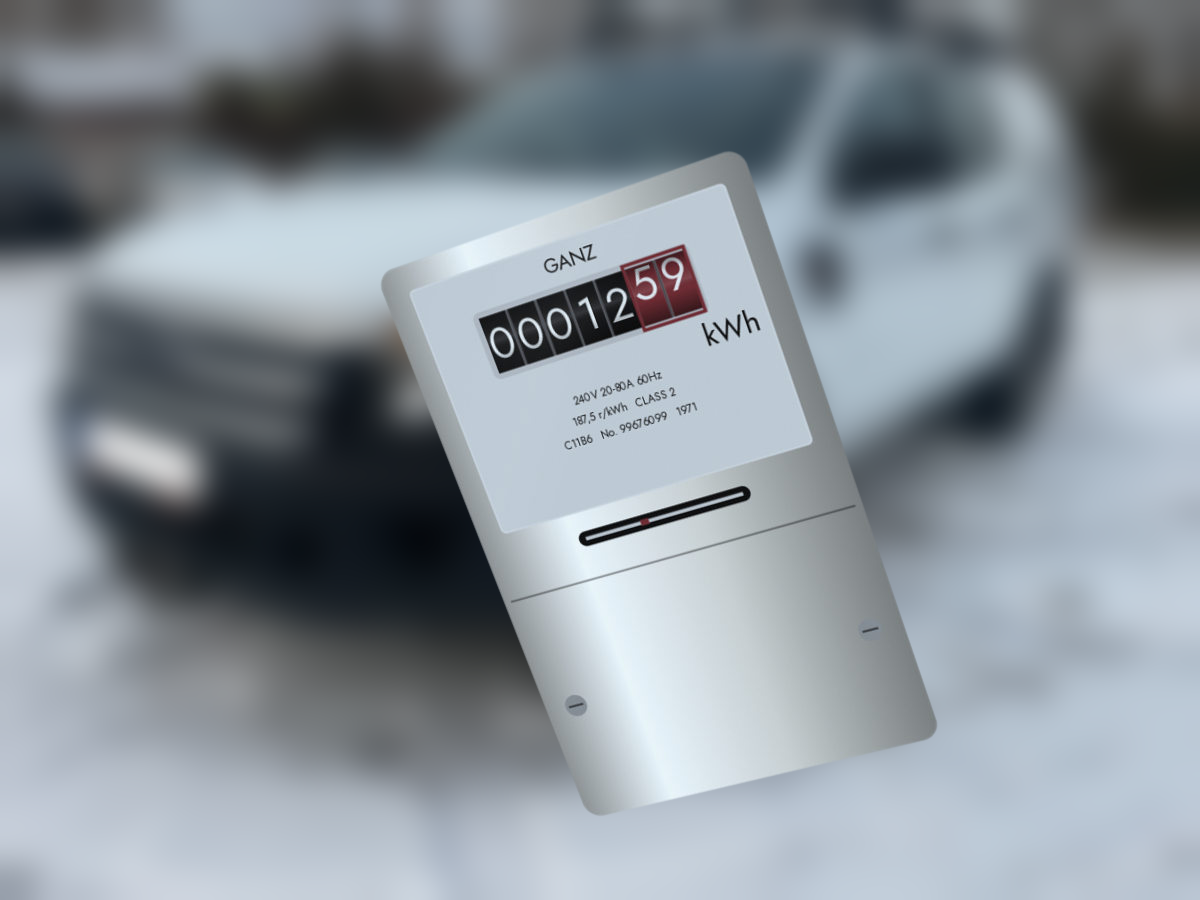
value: {"value": 12.59, "unit": "kWh"}
